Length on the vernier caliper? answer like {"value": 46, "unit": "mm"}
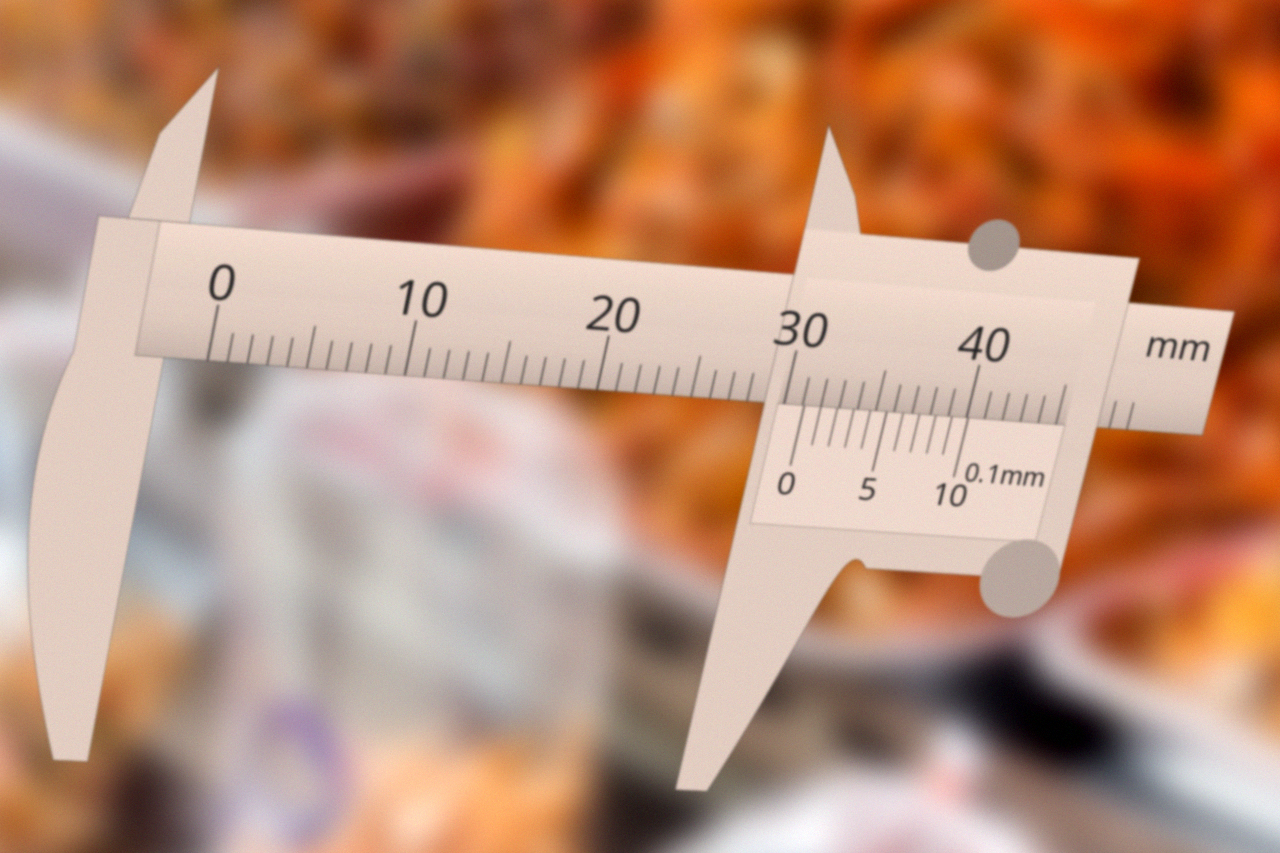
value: {"value": 31.1, "unit": "mm"}
